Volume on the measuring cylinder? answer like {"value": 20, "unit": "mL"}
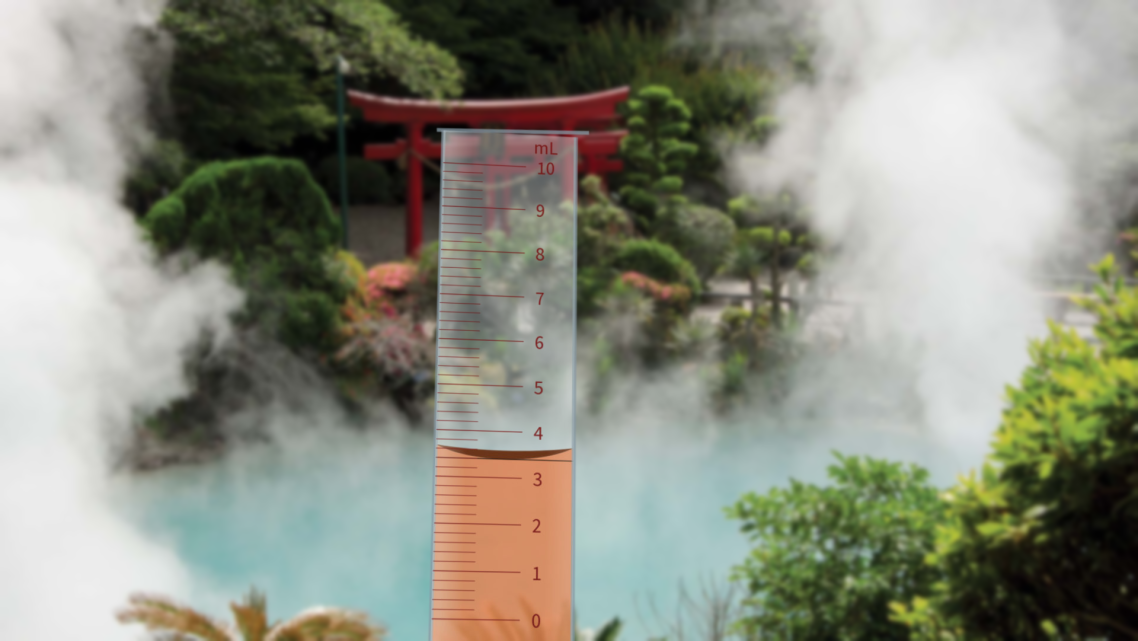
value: {"value": 3.4, "unit": "mL"}
